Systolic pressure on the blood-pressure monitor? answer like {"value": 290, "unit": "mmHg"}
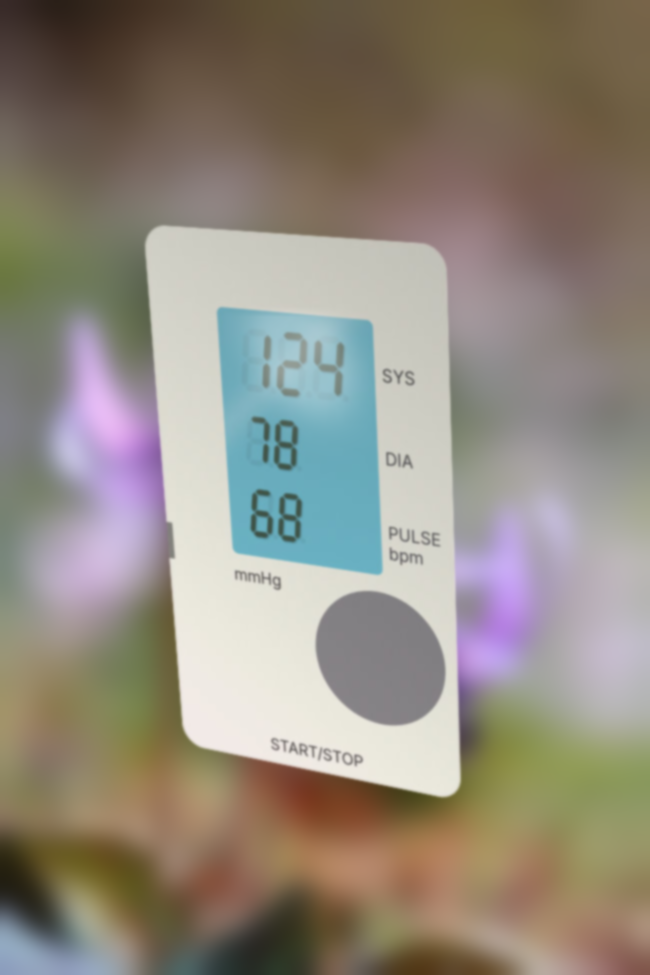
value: {"value": 124, "unit": "mmHg"}
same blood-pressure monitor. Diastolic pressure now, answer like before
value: {"value": 78, "unit": "mmHg"}
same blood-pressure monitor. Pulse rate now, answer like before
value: {"value": 68, "unit": "bpm"}
